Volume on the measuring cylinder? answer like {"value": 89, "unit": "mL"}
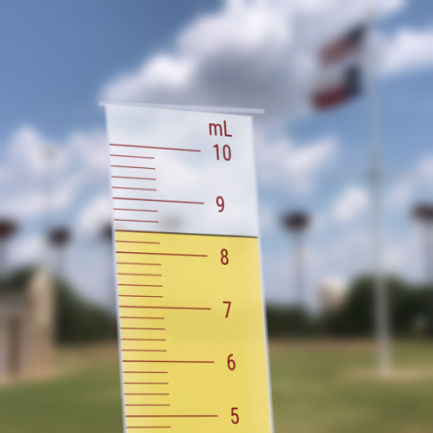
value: {"value": 8.4, "unit": "mL"}
